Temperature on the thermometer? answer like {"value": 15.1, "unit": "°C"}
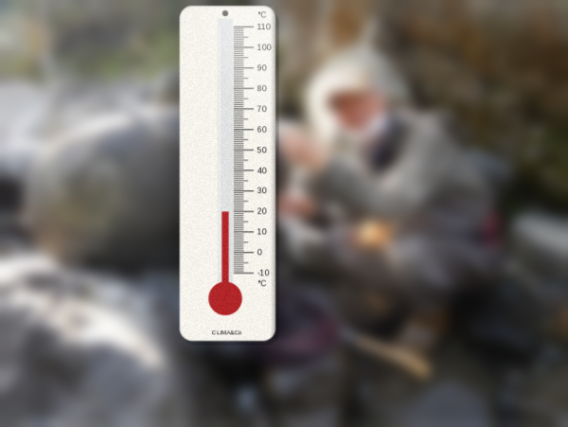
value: {"value": 20, "unit": "°C"}
